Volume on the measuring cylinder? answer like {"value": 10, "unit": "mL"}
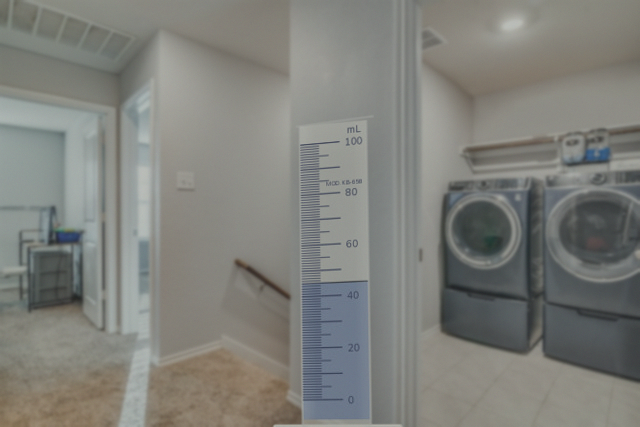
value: {"value": 45, "unit": "mL"}
